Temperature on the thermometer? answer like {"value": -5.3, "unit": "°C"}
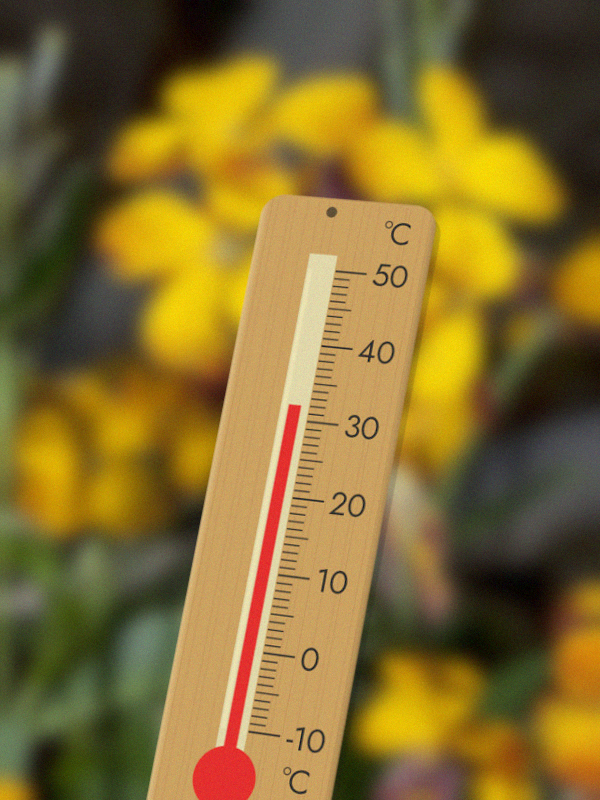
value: {"value": 32, "unit": "°C"}
